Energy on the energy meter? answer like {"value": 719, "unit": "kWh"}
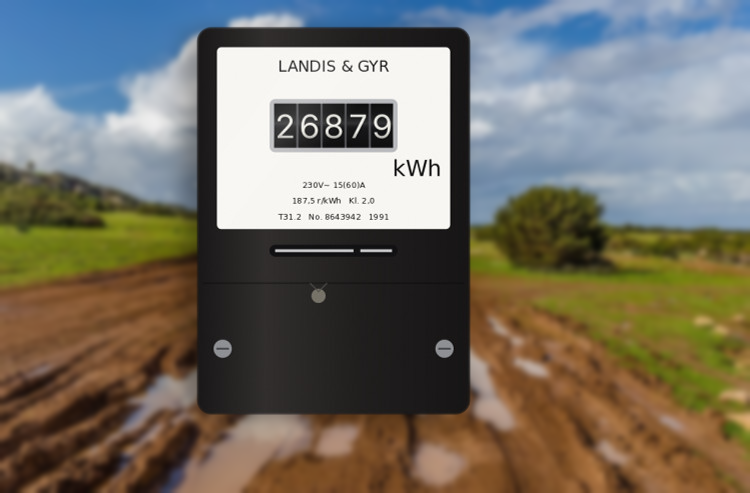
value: {"value": 26879, "unit": "kWh"}
